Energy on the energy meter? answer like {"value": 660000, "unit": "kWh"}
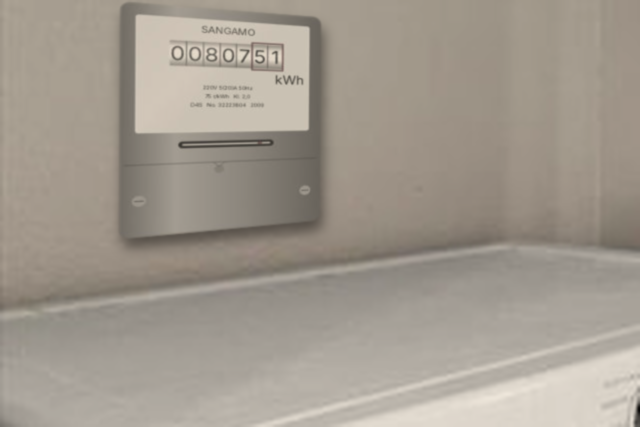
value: {"value": 807.51, "unit": "kWh"}
